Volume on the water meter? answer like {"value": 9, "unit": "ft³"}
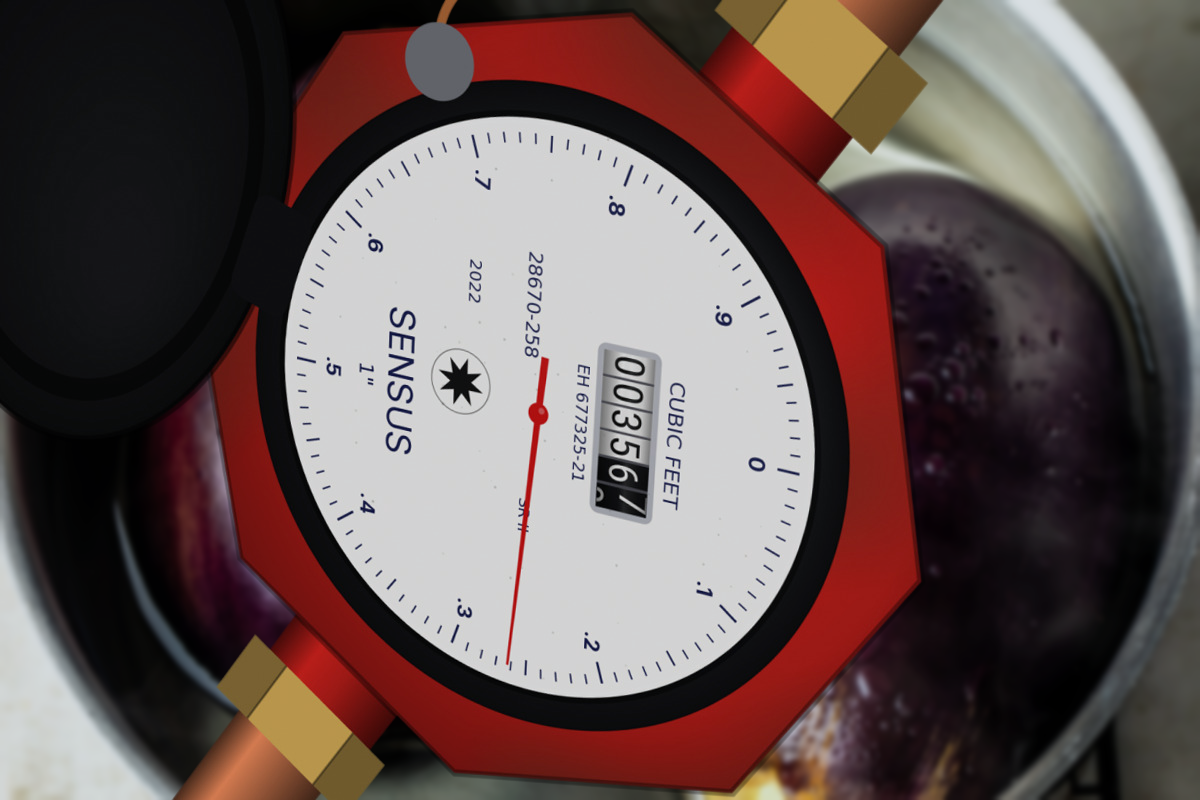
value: {"value": 3567.26, "unit": "ft³"}
